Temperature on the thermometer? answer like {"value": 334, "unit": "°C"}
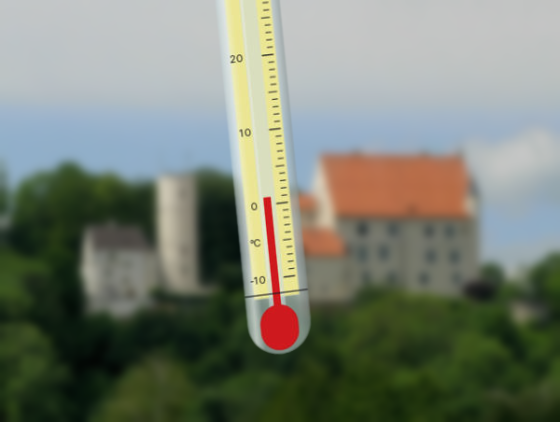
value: {"value": 1, "unit": "°C"}
